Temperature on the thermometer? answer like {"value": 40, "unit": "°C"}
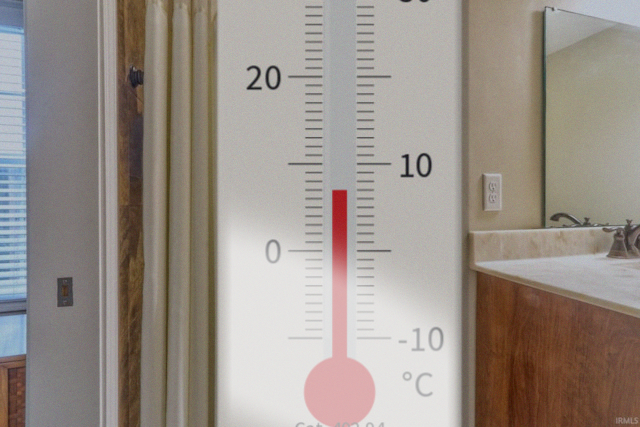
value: {"value": 7, "unit": "°C"}
